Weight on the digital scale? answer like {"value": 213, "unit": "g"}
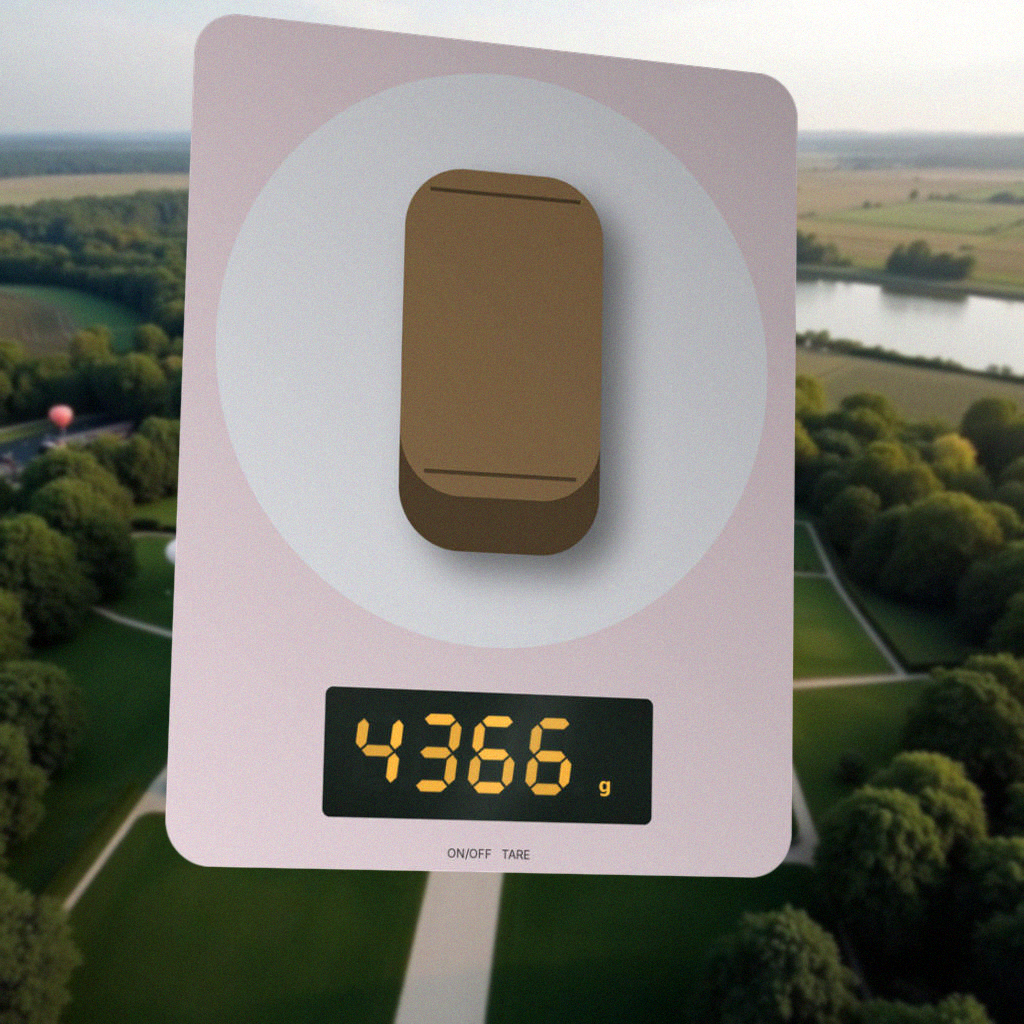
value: {"value": 4366, "unit": "g"}
